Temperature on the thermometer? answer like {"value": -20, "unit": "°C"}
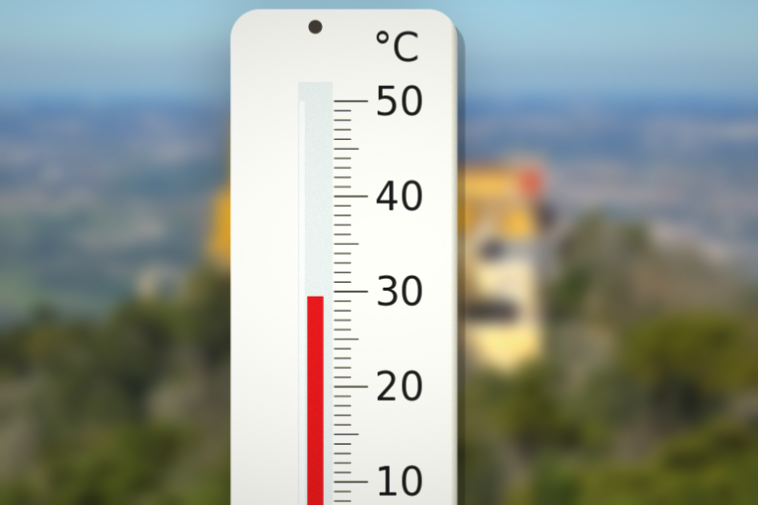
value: {"value": 29.5, "unit": "°C"}
